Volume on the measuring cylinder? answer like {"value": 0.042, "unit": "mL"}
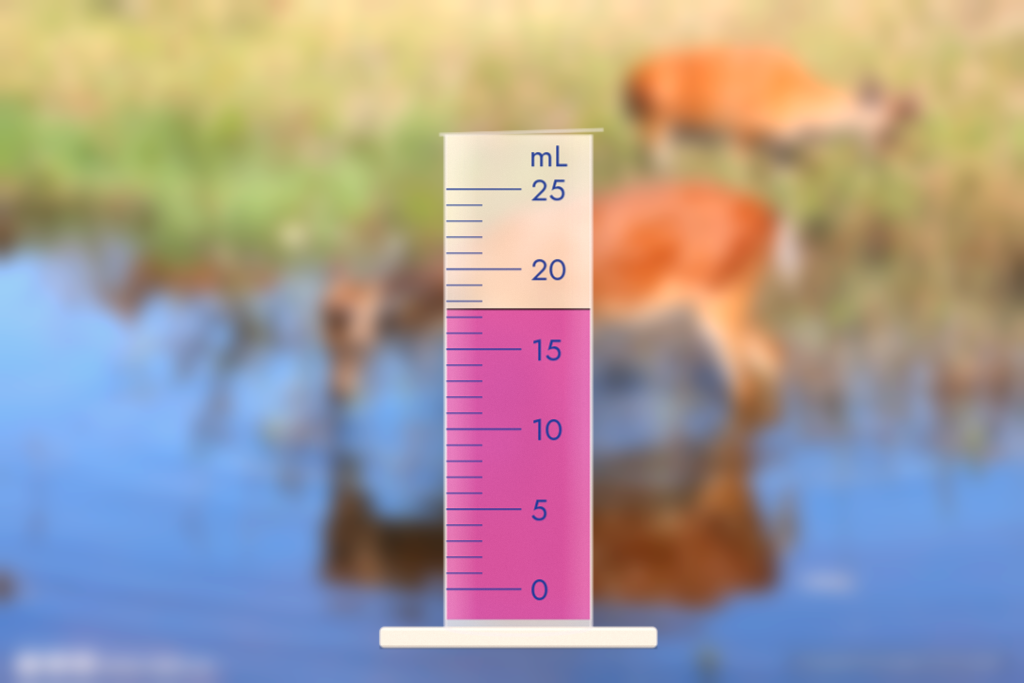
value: {"value": 17.5, "unit": "mL"}
